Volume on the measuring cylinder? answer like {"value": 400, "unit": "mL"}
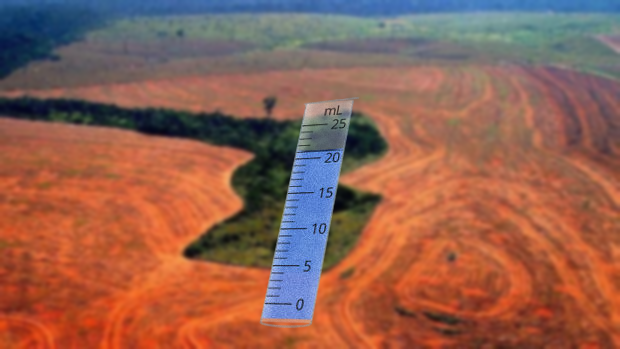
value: {"value": 21, "unit": "mL"}
